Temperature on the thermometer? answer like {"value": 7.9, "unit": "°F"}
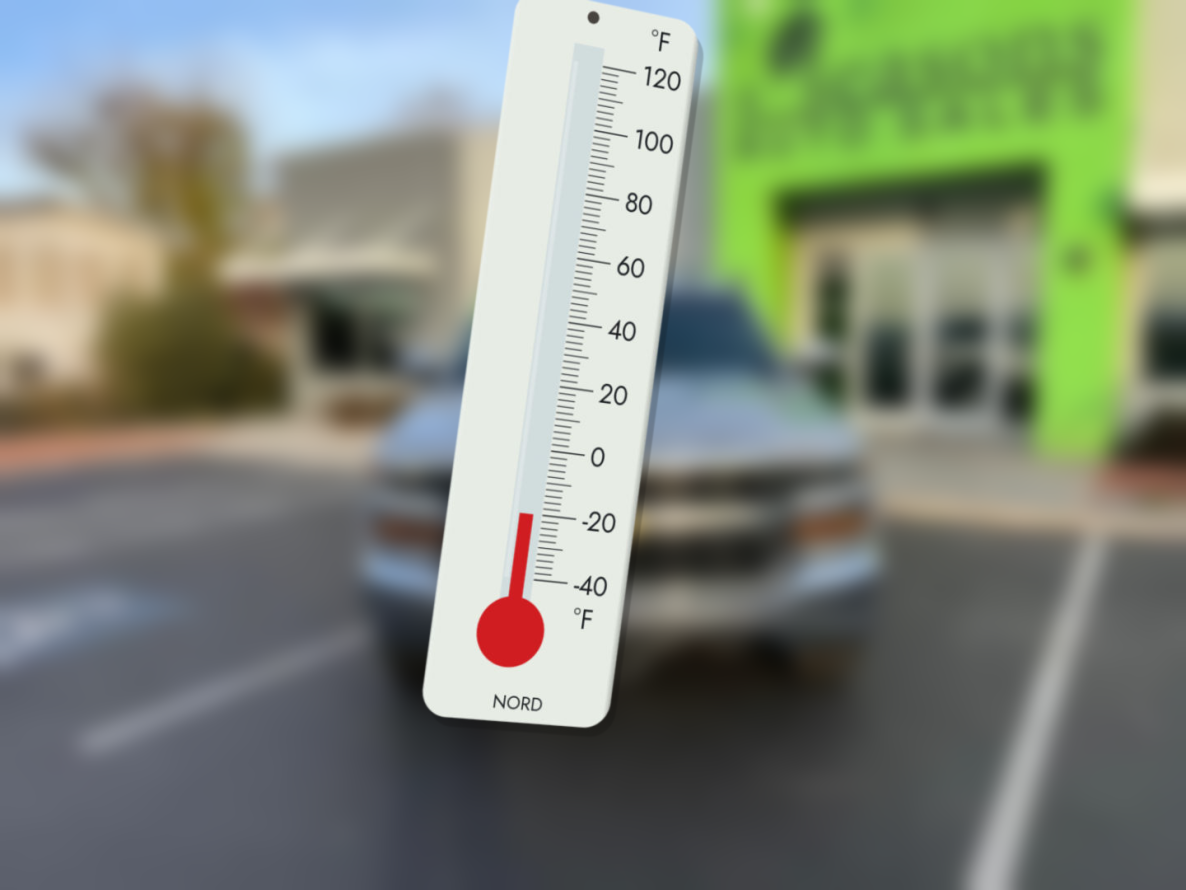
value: {"value": -20, "unit": "°F"}
